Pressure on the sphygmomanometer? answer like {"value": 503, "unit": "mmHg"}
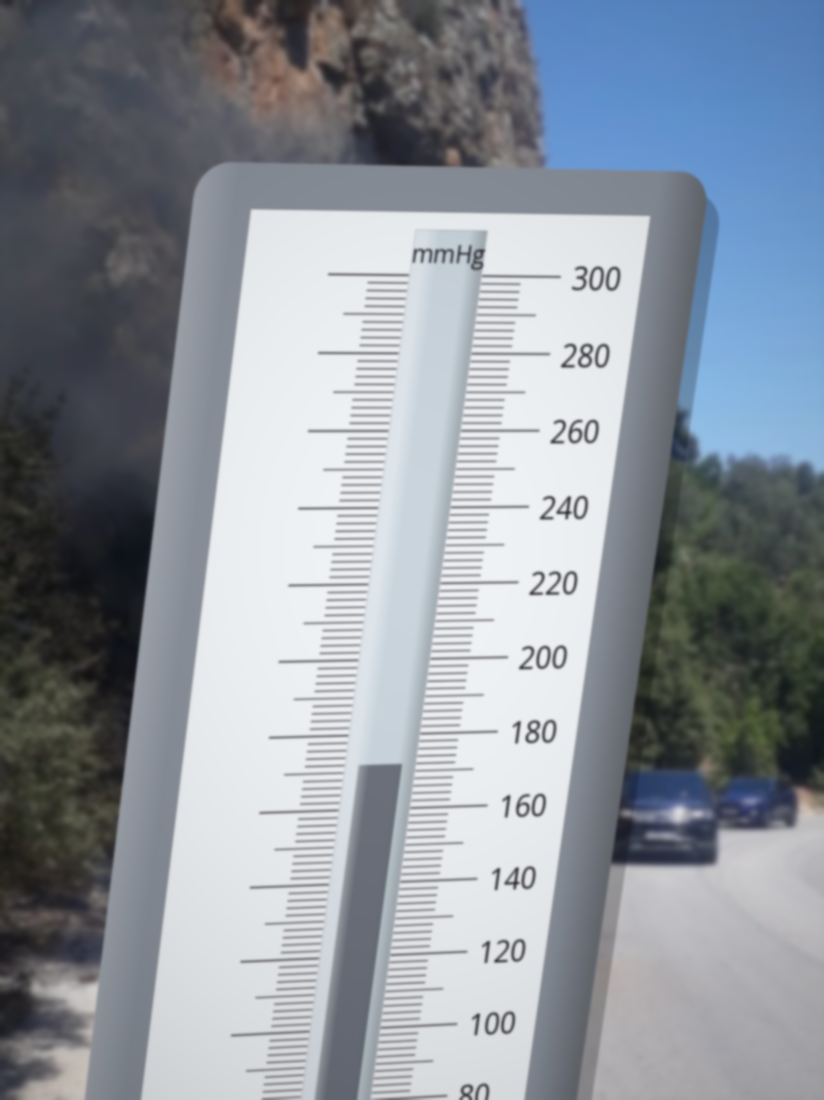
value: {"value": 172, "unit": "mmHg"}
